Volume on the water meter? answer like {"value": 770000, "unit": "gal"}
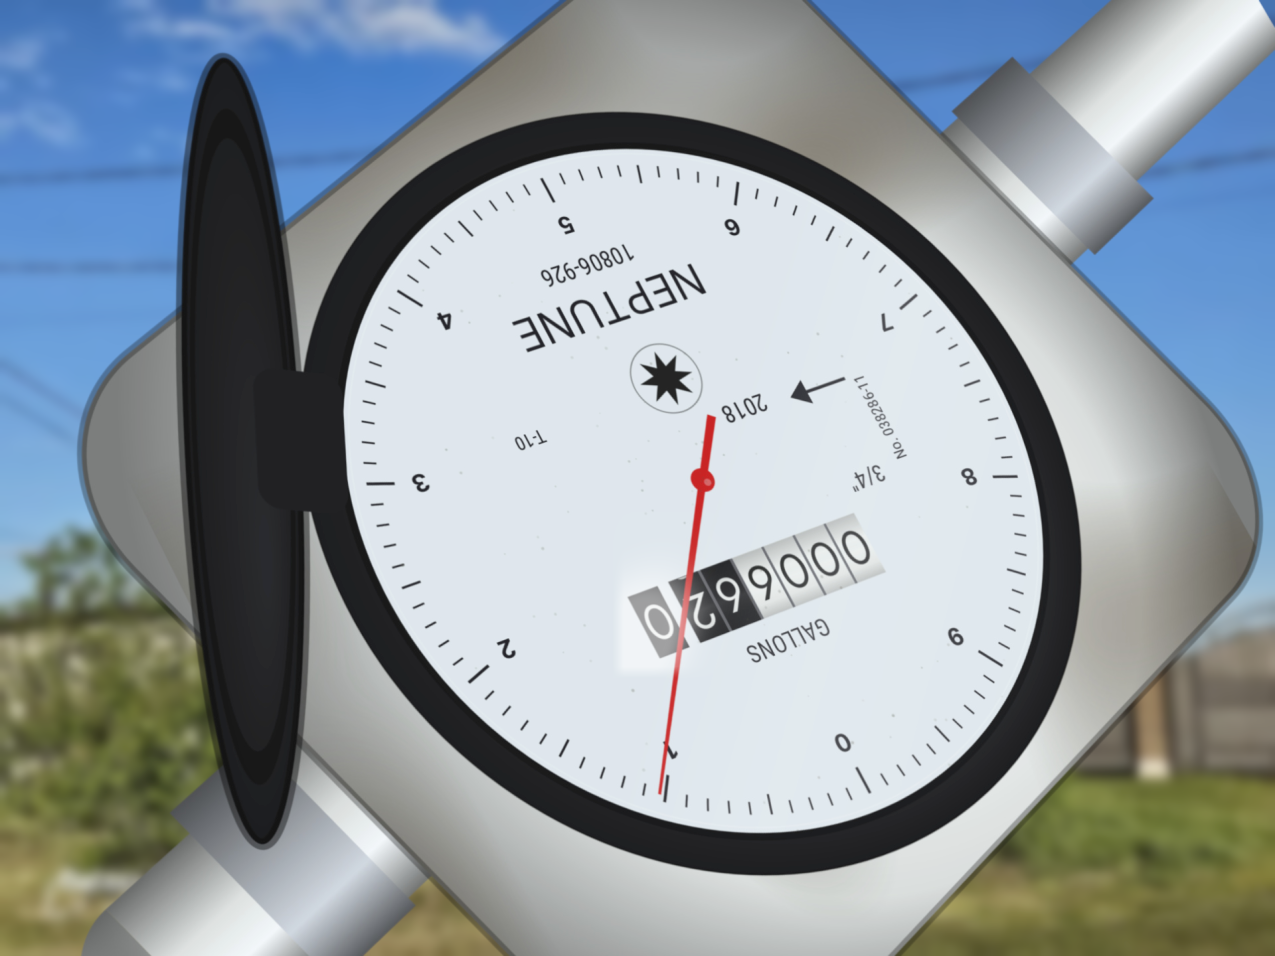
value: {"value": 6621.0, "unit": "gal"}
